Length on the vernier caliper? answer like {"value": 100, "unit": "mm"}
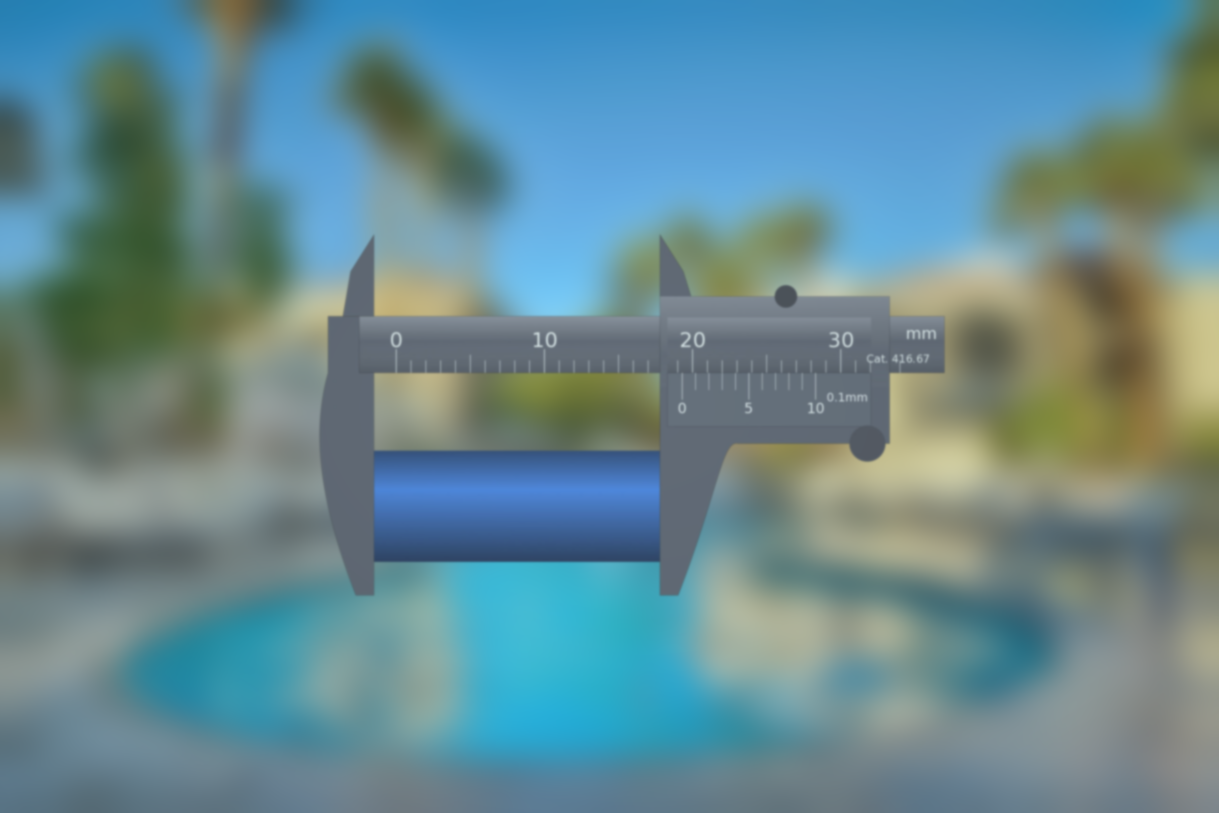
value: {"value": 19.3, "unit": "mm"}
